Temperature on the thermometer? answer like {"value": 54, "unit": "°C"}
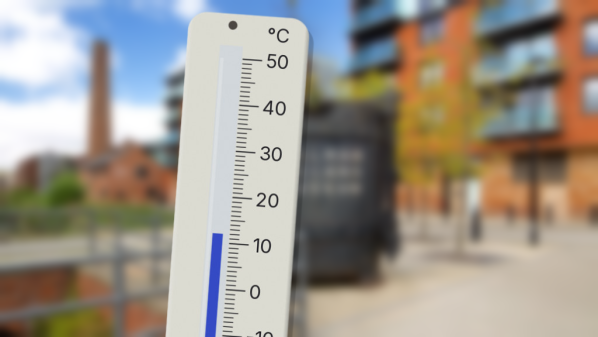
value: {"value": 12, "unit": "°C"}
